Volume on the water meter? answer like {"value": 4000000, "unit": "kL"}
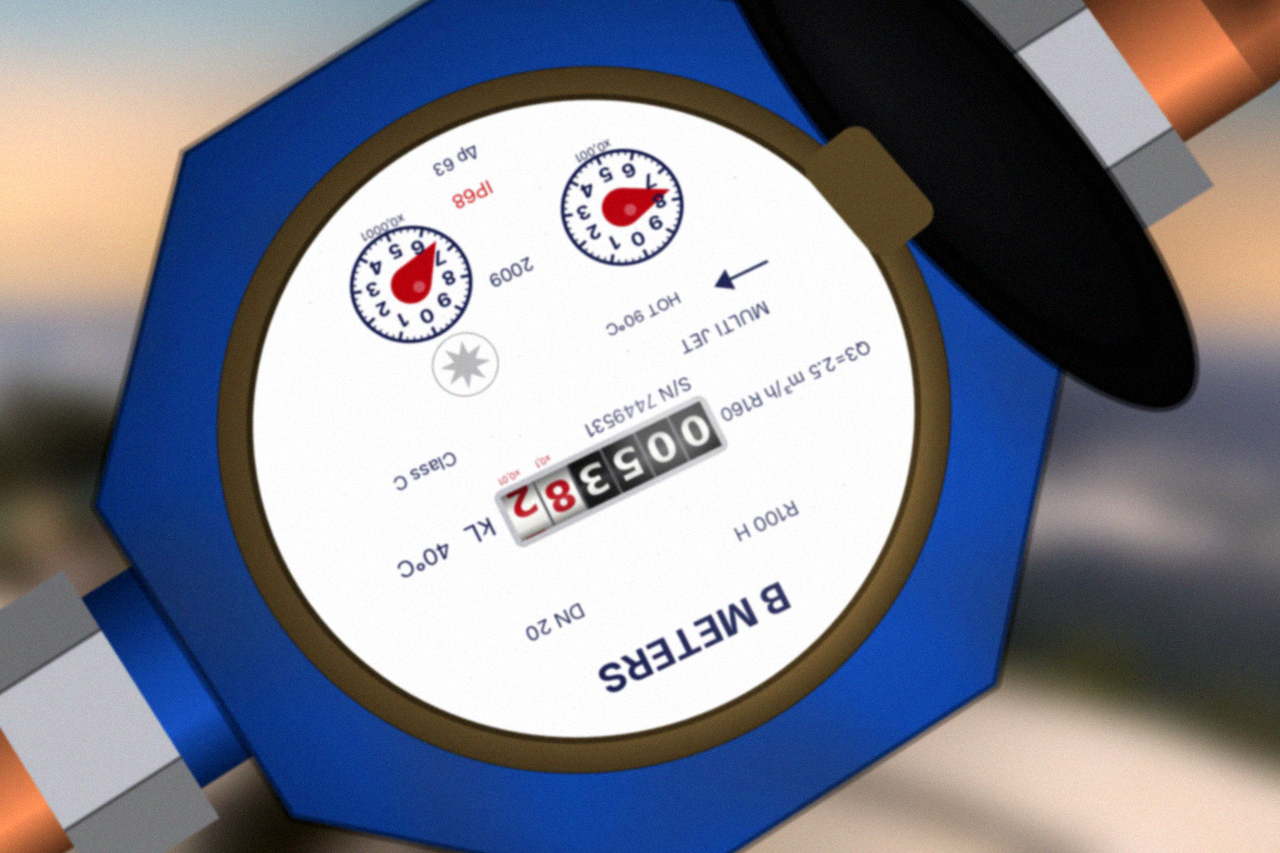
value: {"value": 53.8176, "unit": "kL"}
